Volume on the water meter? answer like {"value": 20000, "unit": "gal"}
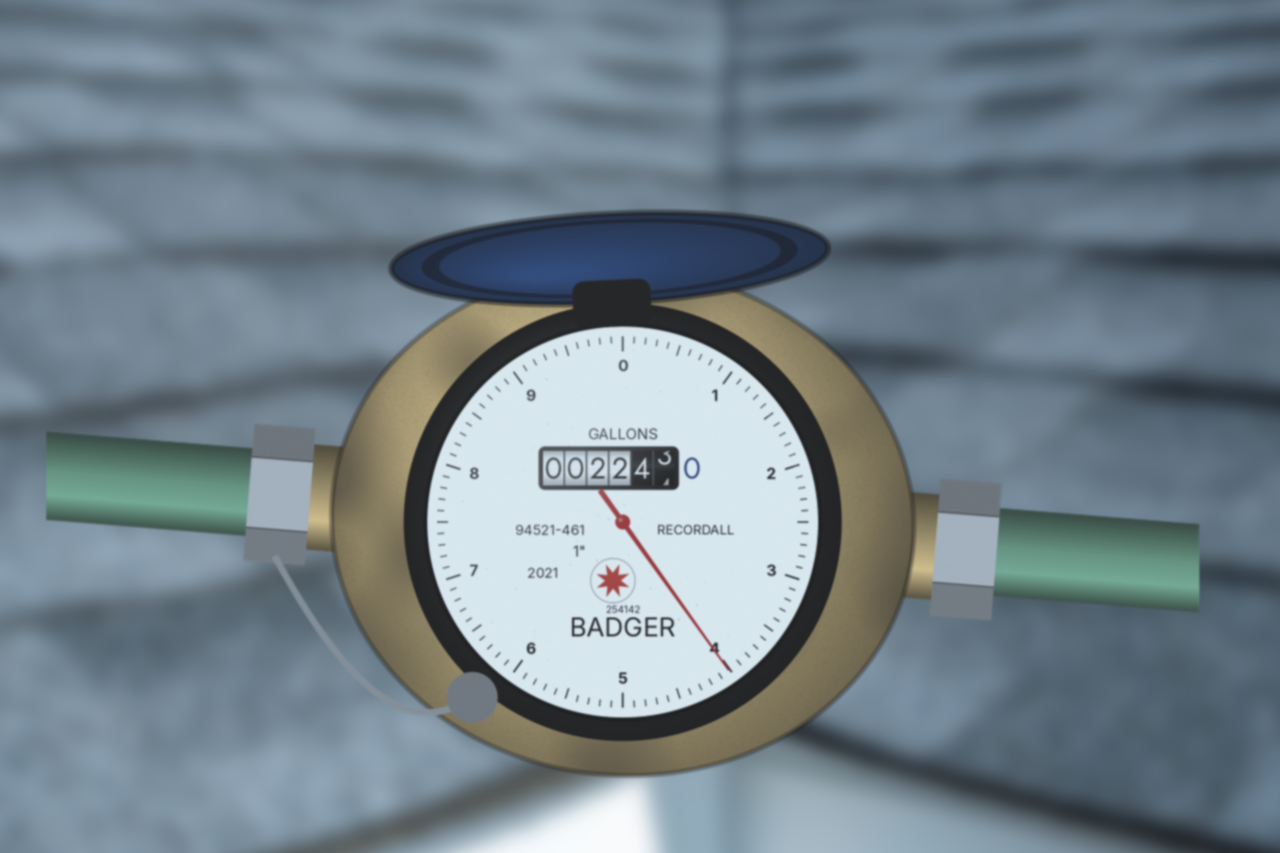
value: {"value": 22434.0, "unit": "gal"}
